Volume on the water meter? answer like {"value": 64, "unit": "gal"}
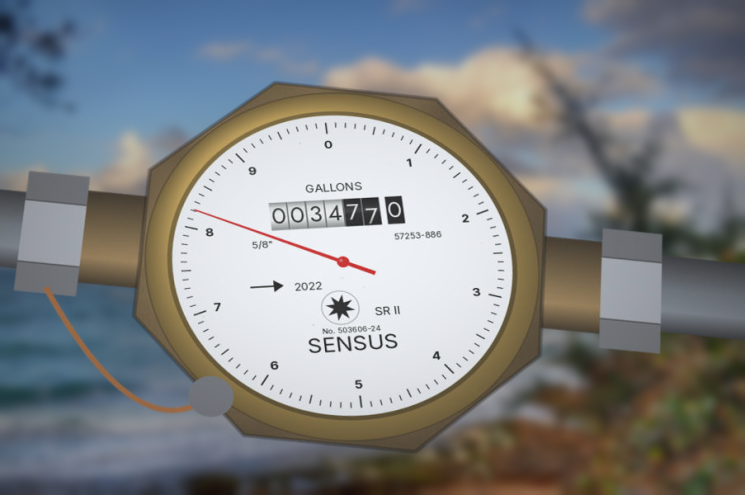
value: {"value": 34768.2, "unit": "gal"}
